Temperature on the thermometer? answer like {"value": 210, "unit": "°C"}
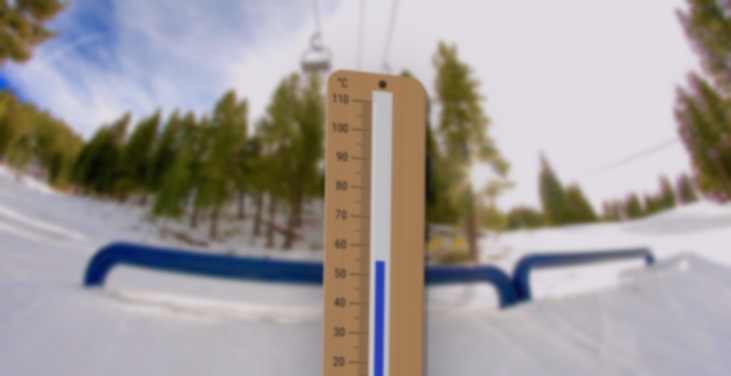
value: {"value": 55, "unit": "°C"}
